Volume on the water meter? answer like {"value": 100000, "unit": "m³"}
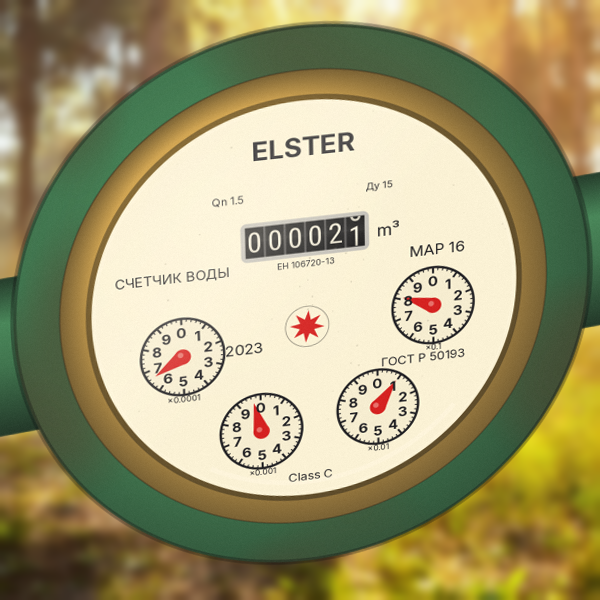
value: {"value": 20.8096, "unit": "m³"}
